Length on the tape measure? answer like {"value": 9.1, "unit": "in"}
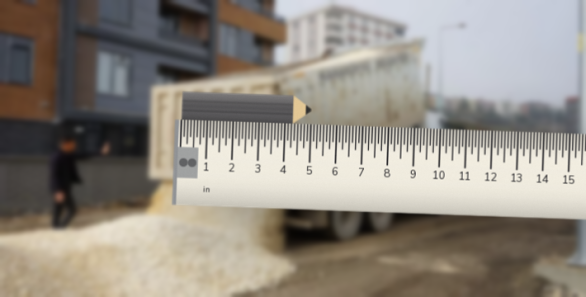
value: {"value": 5, "unit": "in"}
